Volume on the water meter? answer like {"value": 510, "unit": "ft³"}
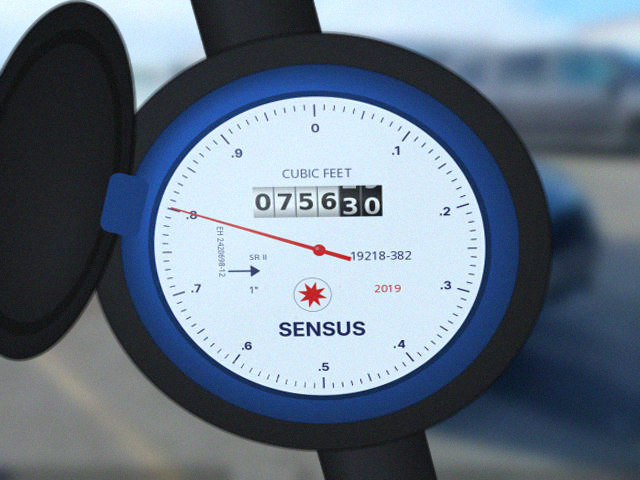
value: {"value": 75629.80, "unit": "ft³"}
